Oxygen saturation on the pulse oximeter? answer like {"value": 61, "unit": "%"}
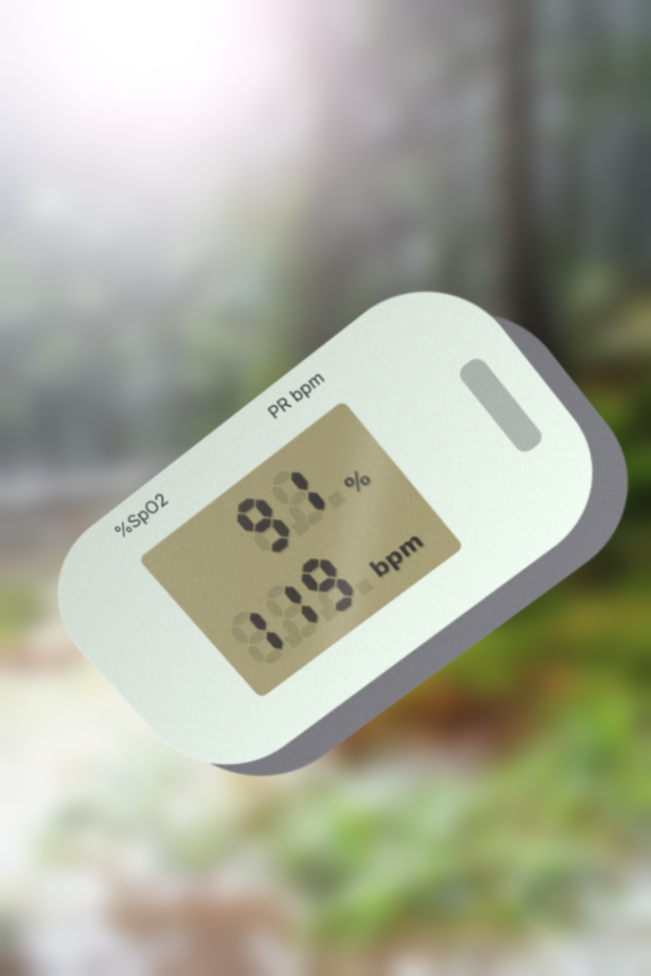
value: {"value": 91, "unit": "%"}
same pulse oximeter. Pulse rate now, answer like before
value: {"value": 119, "unit": "bpm"}
